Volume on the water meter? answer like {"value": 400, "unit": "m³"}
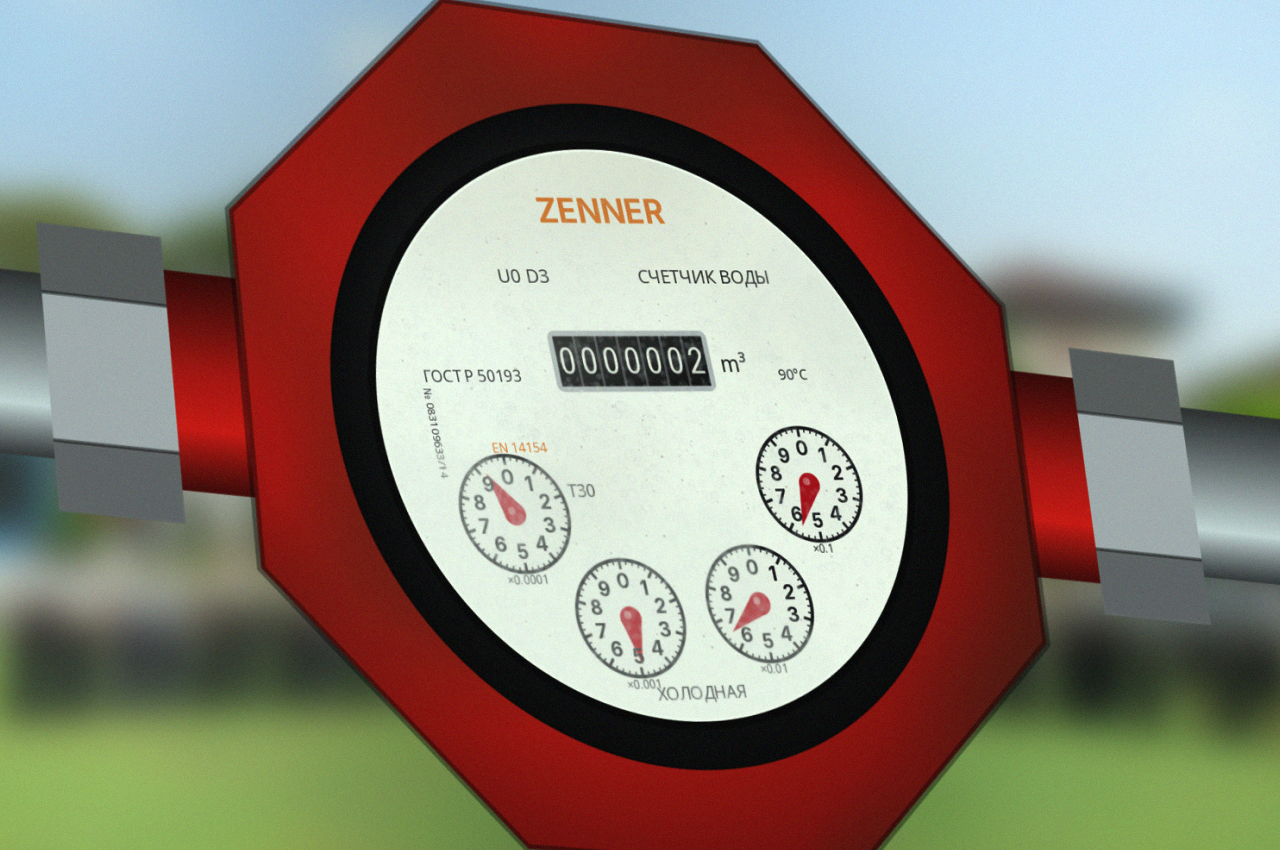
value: {"value": 2.5649, "unit": "m³"}
